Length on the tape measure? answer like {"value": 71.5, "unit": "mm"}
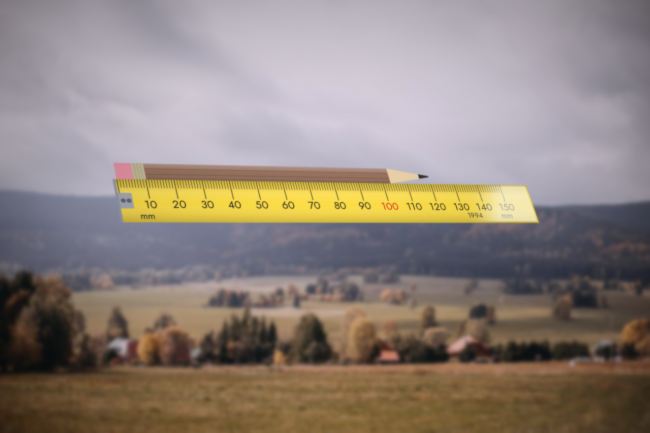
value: {"value": 120, "unit": "mm"}
